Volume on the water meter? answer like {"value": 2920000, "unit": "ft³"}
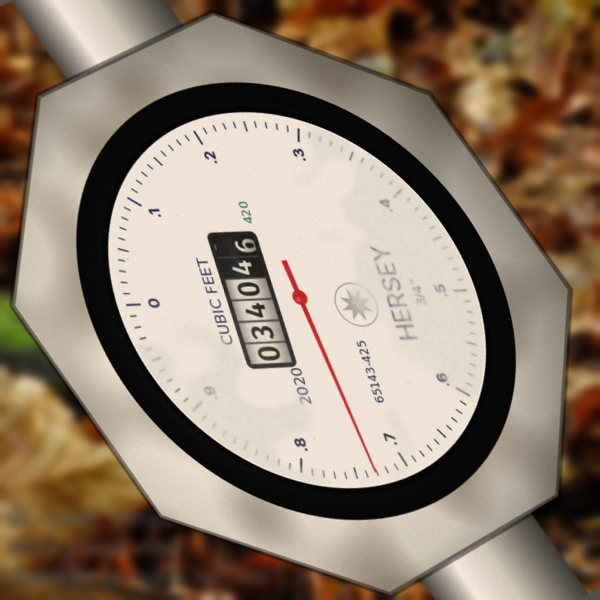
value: {"value": 34045.73, "unit": "ft³"}
